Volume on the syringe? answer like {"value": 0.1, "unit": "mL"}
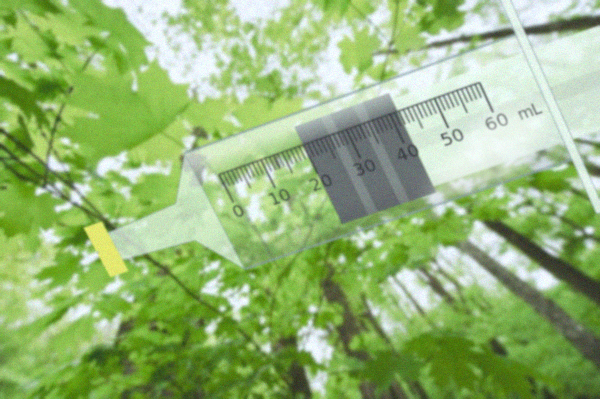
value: {"value": 20, "unit": "mL"}
